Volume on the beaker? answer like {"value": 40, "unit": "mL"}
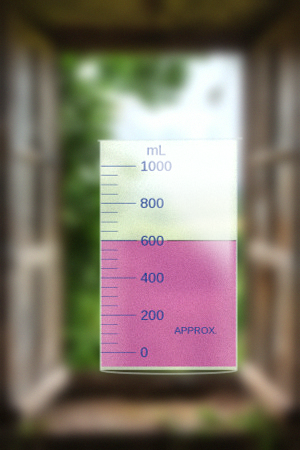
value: {"value": 600, "unit": "mL"}
